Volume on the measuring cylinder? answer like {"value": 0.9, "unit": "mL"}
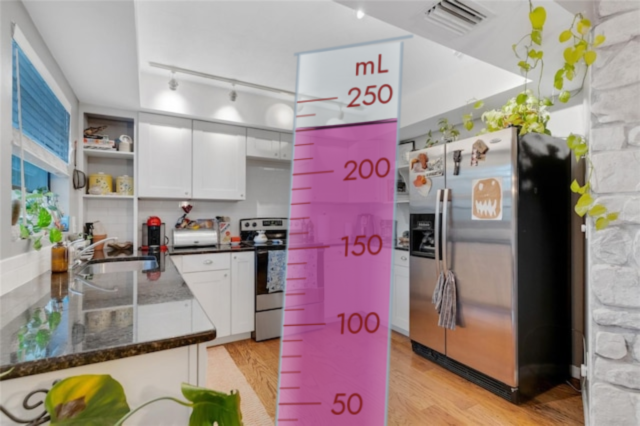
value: {"value": 230, "unit": "mL"}
